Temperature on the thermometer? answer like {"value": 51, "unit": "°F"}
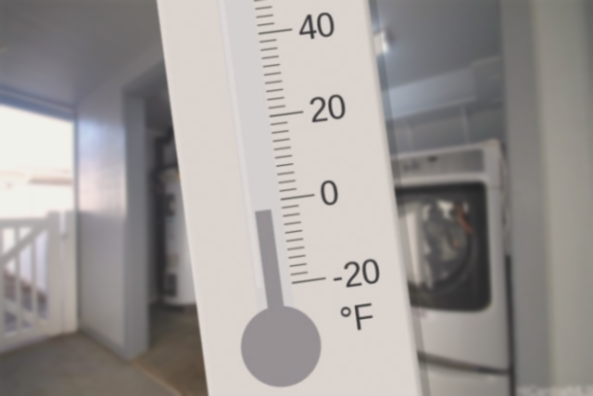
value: {"value": -2, "unit": "°F"}
